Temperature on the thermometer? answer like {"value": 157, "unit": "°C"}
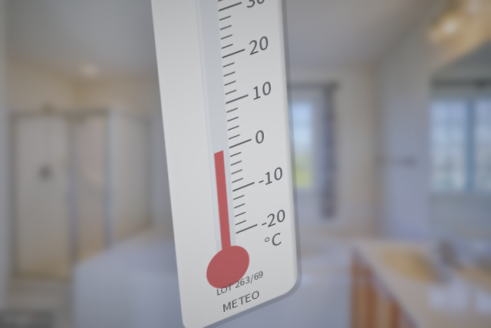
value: {"value": 0, "unit": "°C"}
